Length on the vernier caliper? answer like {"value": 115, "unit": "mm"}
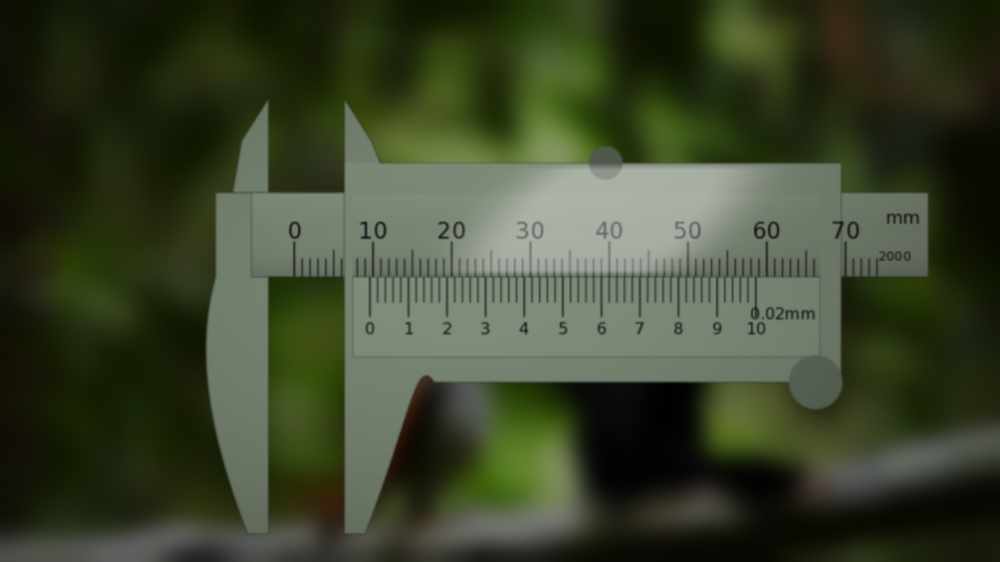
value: {"value": 9.6, "unit": "mm"}
